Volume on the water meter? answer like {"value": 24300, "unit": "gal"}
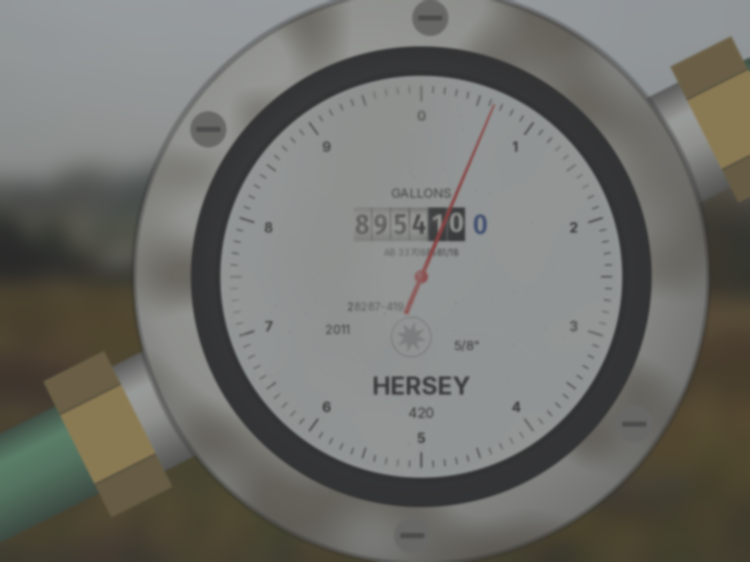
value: {"value": 8954100.6, "unit": "gal"}
